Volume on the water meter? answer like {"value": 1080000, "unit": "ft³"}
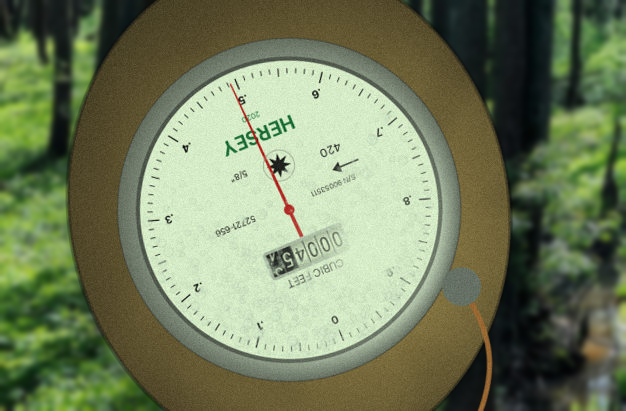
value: {"value": 453.49, "unit": "ft³"}
